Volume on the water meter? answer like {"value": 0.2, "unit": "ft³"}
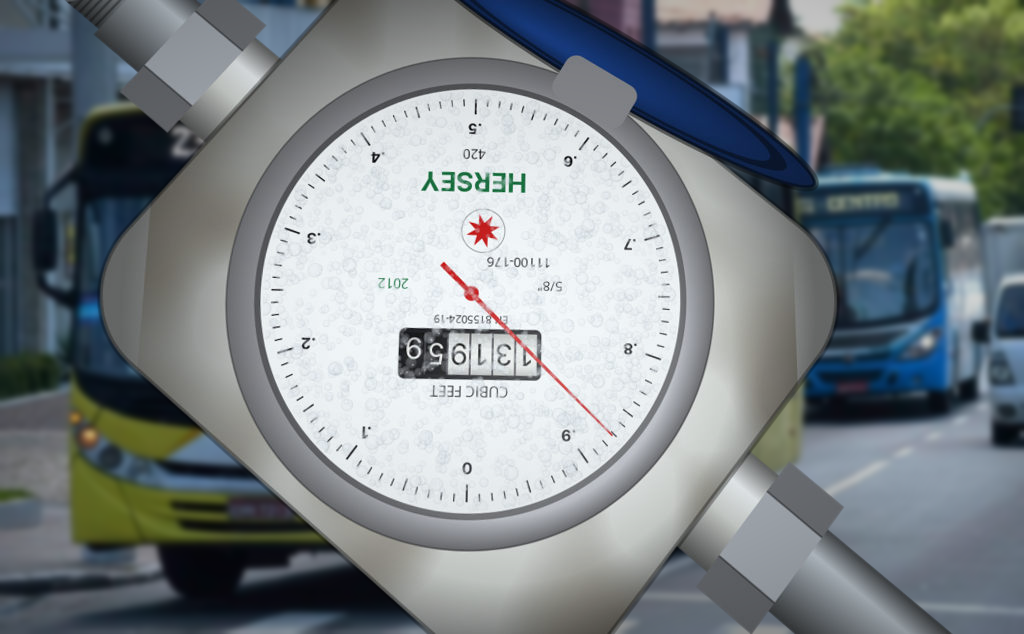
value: {"value": 131958.87, "unit": "ft³"}
